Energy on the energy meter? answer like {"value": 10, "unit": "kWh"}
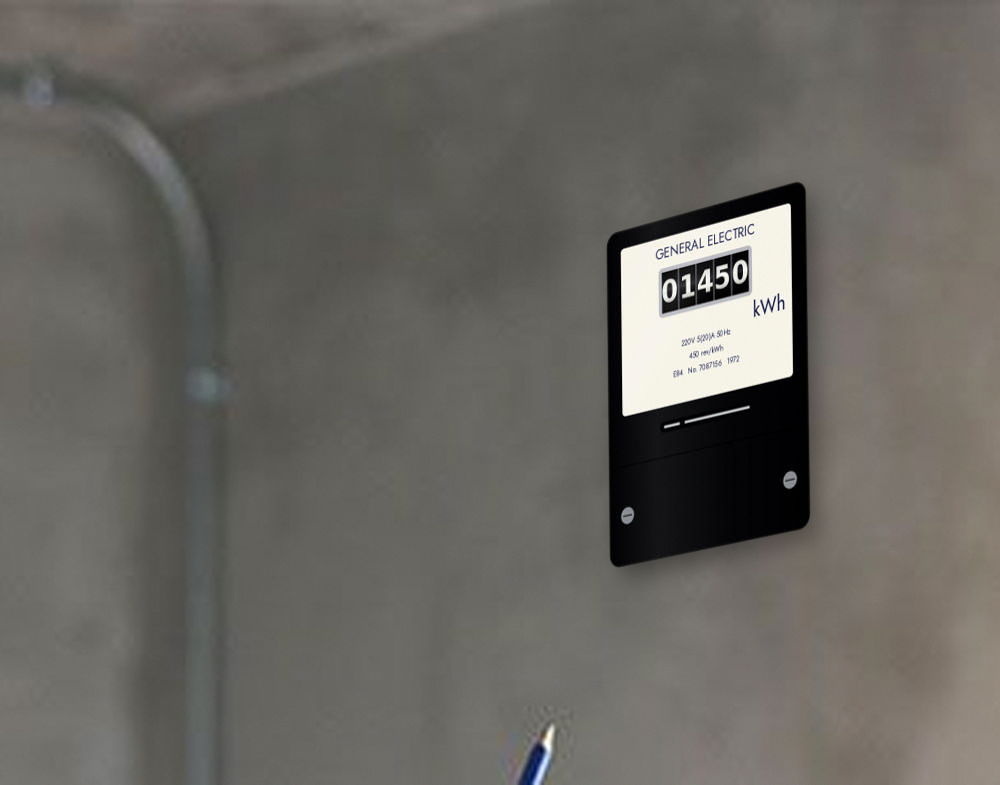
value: {"value": 1450, "unit": "kWh"}
